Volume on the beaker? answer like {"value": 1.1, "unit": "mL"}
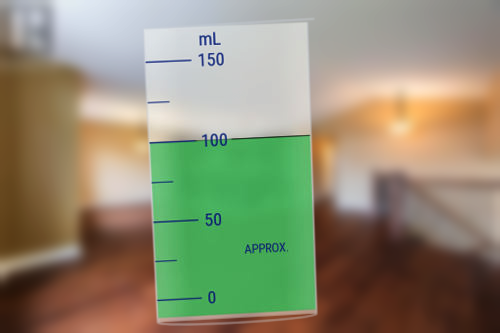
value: {"value": 100, "unit": "mL"}
